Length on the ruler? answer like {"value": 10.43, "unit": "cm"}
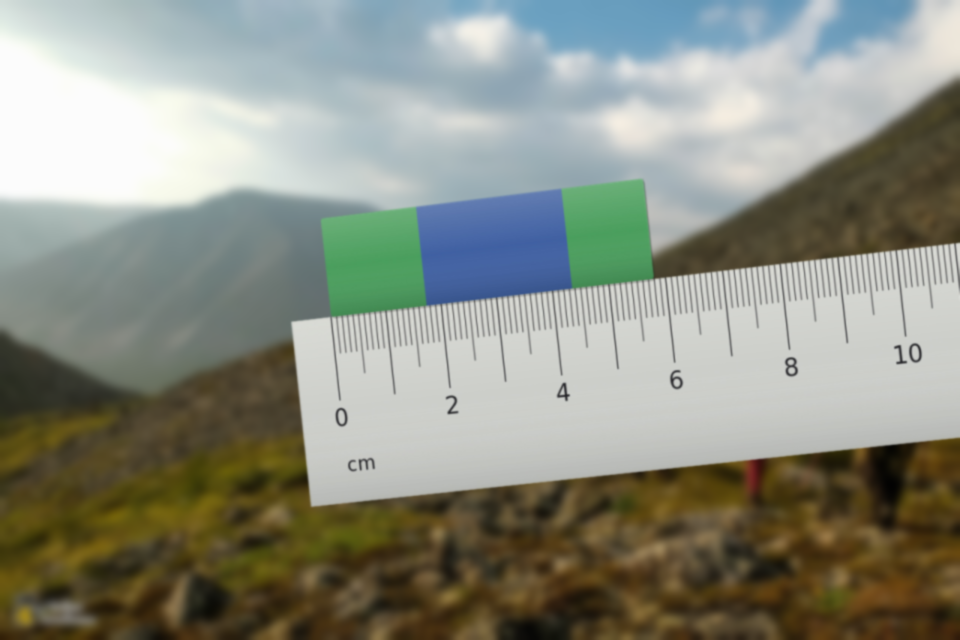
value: {"value": 5.8, "unit": "cm"}
